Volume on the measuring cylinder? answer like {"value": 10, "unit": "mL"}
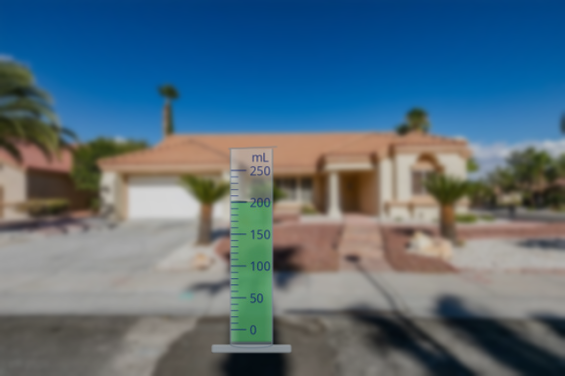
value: {"value": 200, "unit": "mL"}
